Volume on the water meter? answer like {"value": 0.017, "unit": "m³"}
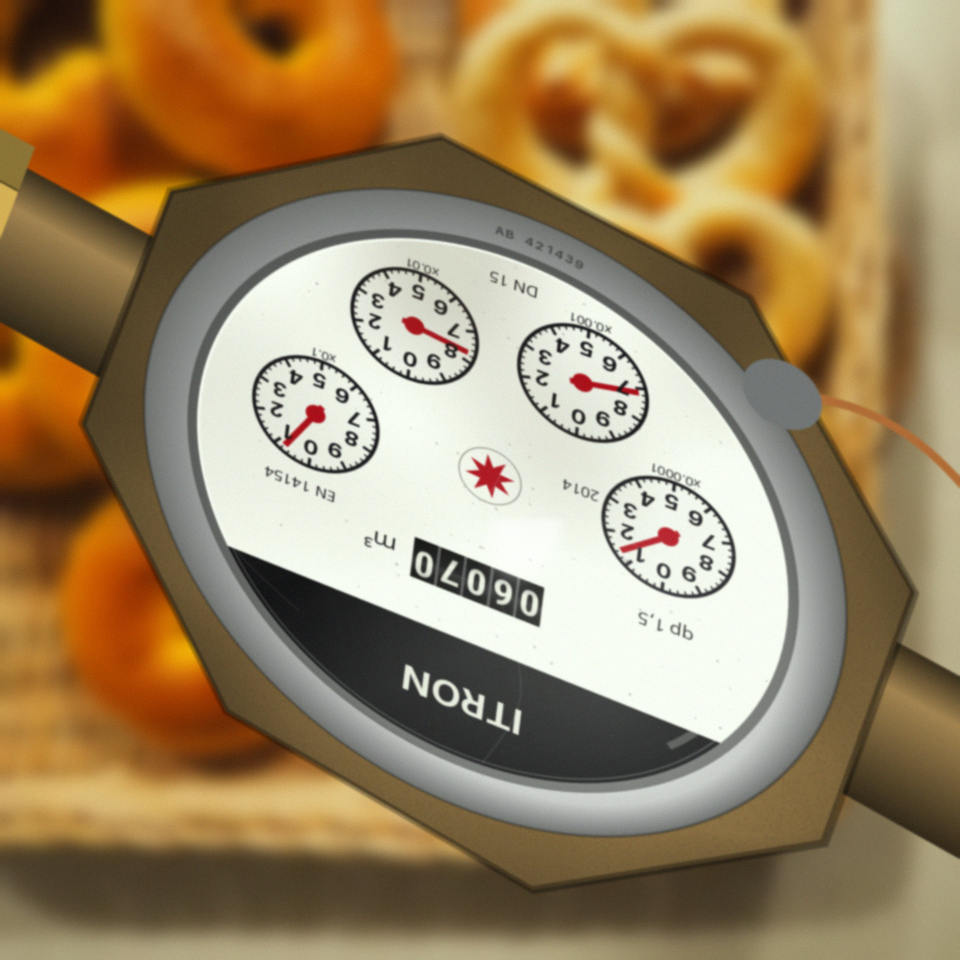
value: {"value": 6070.0771, "unit": "m³"}
